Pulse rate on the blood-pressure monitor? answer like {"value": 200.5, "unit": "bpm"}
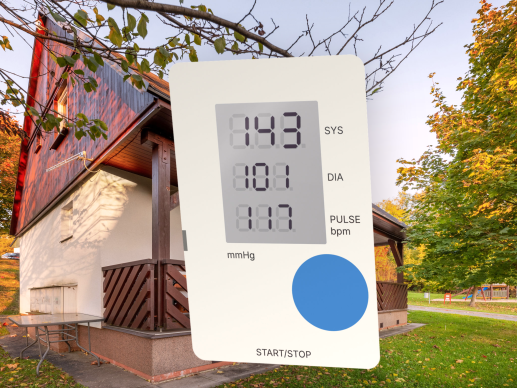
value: {"value": 117, "unit": "bpm"}
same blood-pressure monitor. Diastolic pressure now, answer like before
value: {"value": 101, "unit": "mmHg"}
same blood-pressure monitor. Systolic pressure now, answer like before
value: {"value": 143, "unit": "mmHg"}
